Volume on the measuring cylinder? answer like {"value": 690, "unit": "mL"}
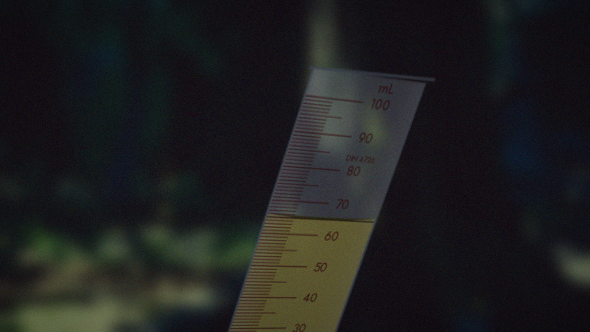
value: {"value": 65, "unit": "mL"}
